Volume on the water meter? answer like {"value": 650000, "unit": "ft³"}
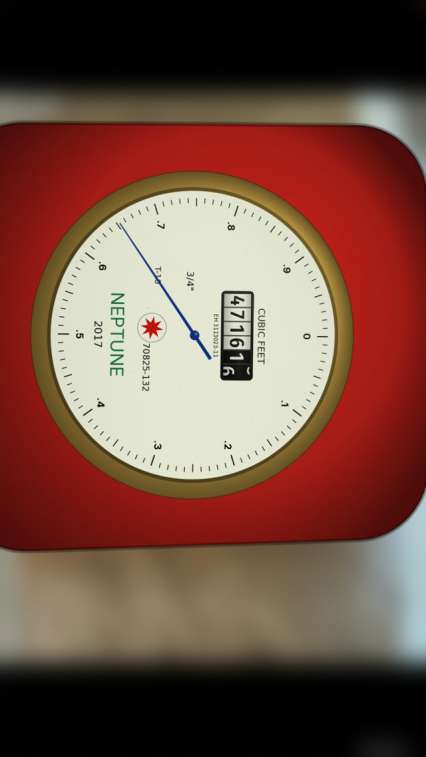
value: {"value": 471615.65, "unit": "ft³"}
